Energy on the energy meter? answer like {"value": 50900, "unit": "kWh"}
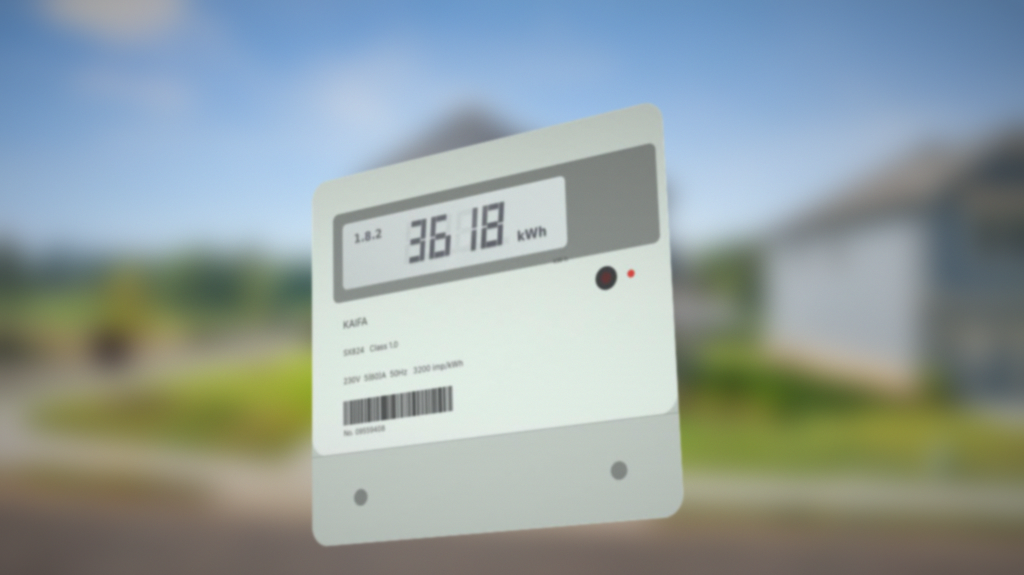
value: {"value": 3618, "unit": "kWh"}
